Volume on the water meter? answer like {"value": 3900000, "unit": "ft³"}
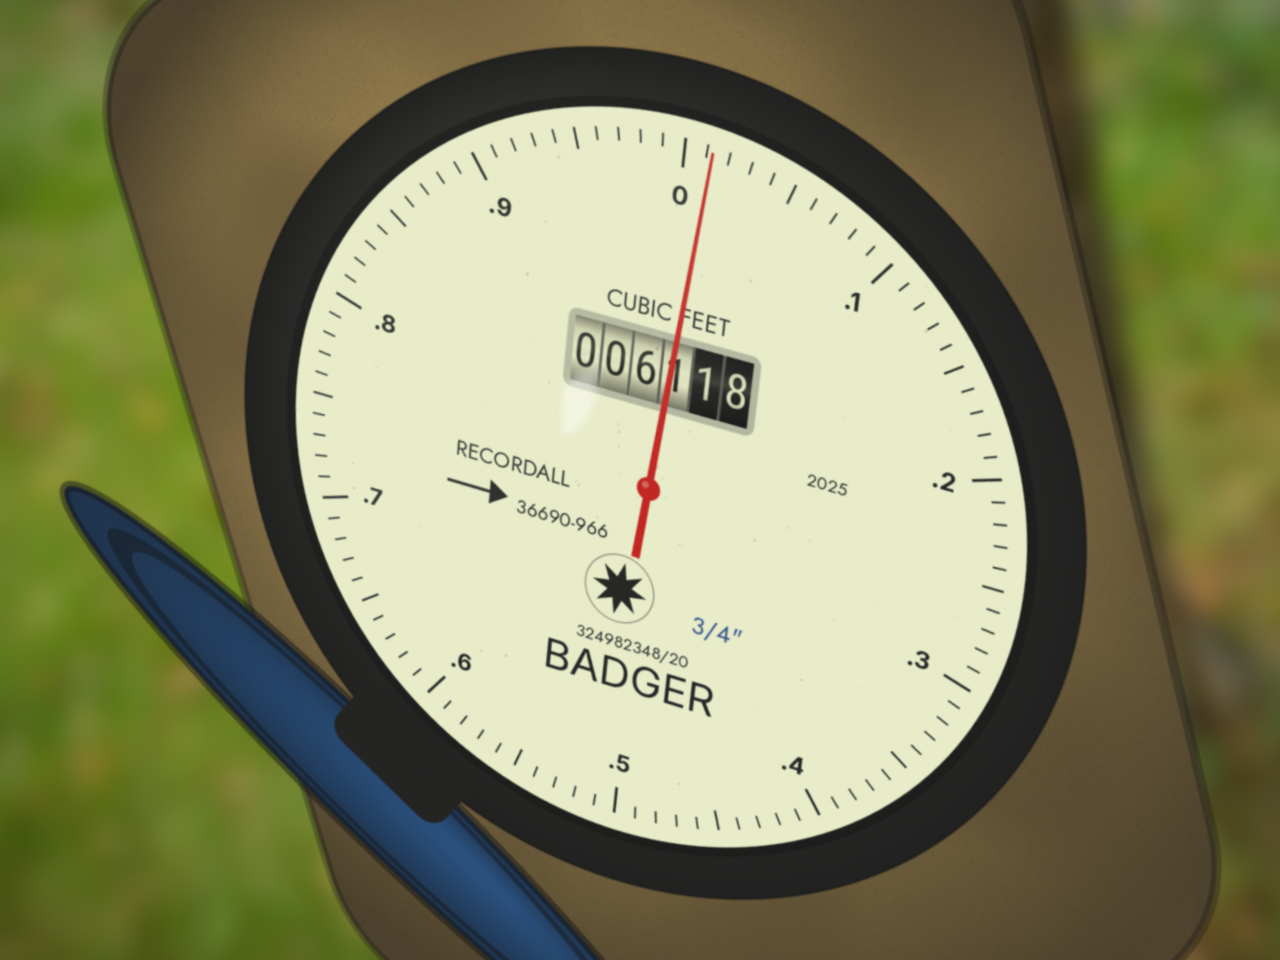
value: {"value": 6118.01, "unit": "ft³"}
